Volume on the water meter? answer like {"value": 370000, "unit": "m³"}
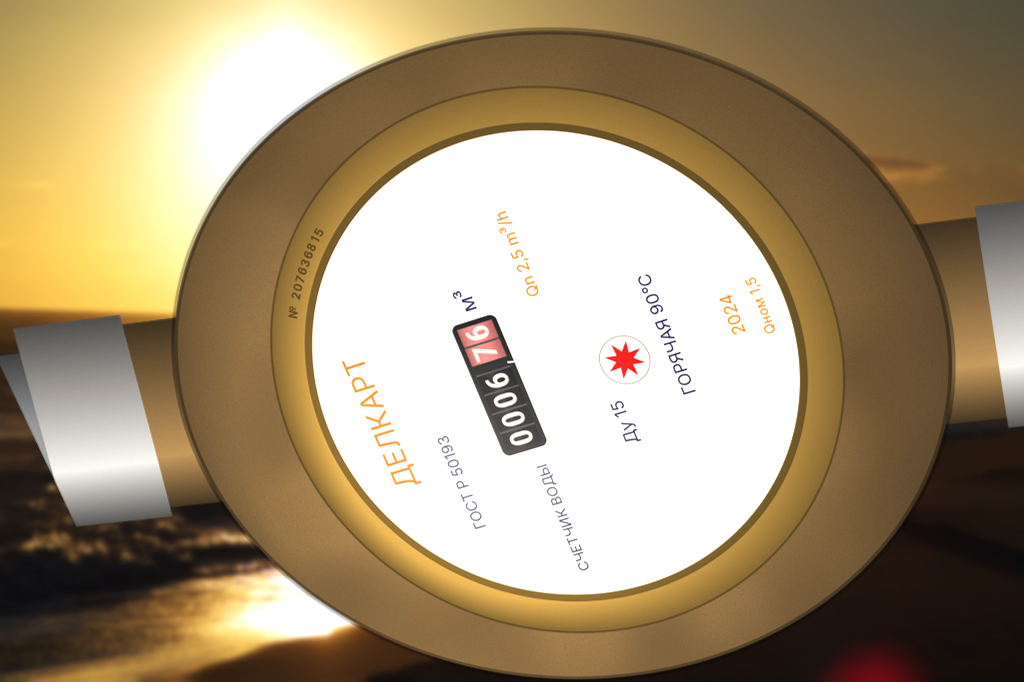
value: {"value": 6.76, "unit": "m³"}
